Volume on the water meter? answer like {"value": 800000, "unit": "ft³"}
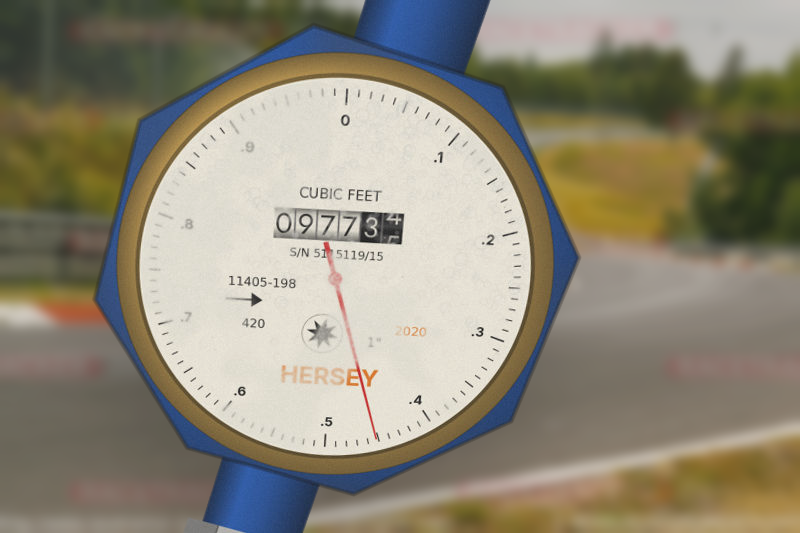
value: {"value": 97734.45, "unit": "ft³"}
